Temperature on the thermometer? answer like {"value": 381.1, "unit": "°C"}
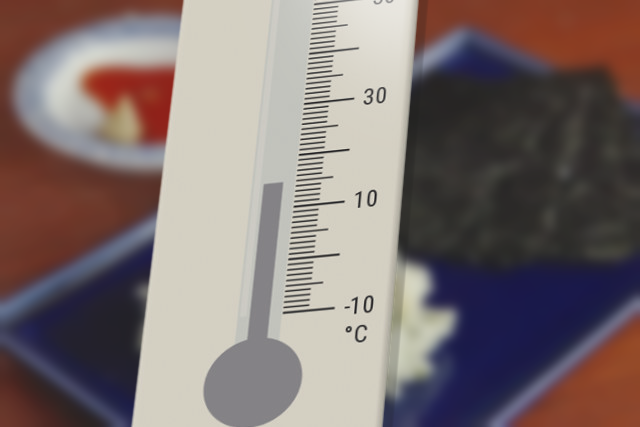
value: {"value": 15, "unit": "°C"}
